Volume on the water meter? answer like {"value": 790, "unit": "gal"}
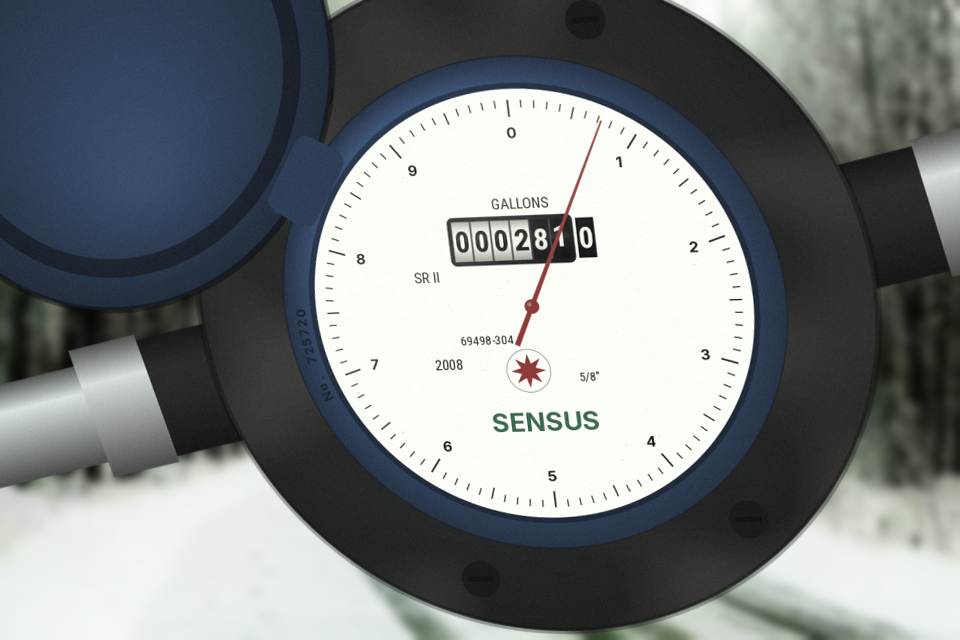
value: {"value": 2810.7, "unit": "gal"}
